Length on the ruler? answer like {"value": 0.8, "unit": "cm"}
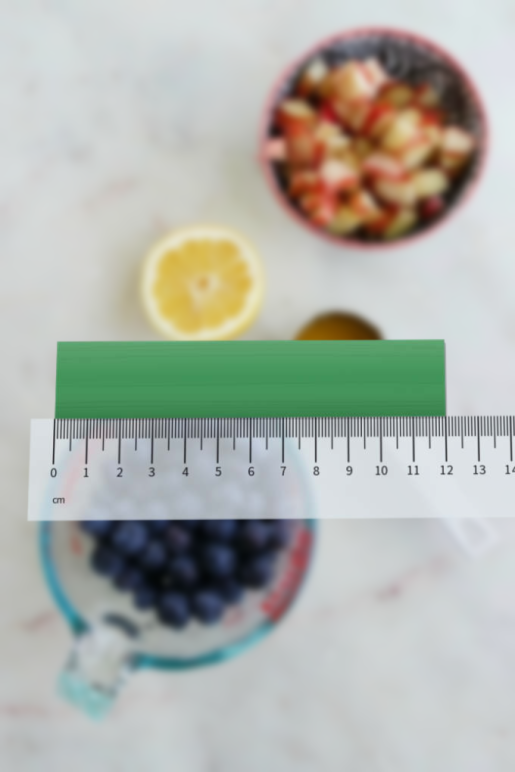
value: {"value": 12, "unit": "cm"}
